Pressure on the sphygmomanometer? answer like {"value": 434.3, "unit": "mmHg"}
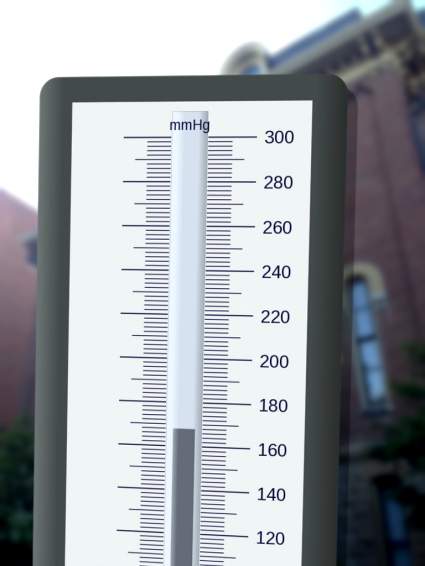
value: {"value": 168, "unit": "mmHg"}
